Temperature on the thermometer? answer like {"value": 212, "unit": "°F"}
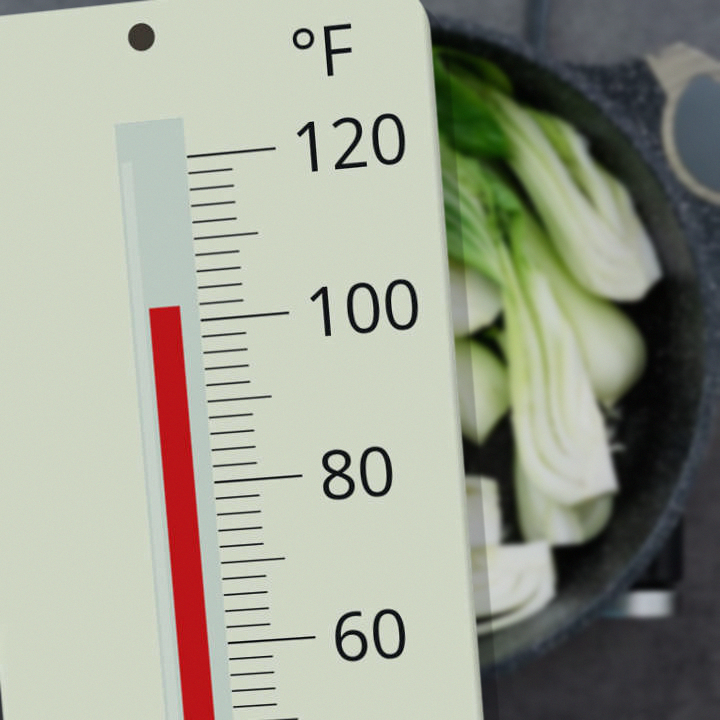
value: {"value": 102, "unit": "°F"}
